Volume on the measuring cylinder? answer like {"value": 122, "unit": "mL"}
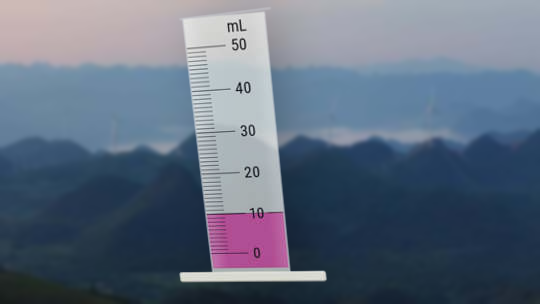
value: {"value": 10, "unit": "mL"}
